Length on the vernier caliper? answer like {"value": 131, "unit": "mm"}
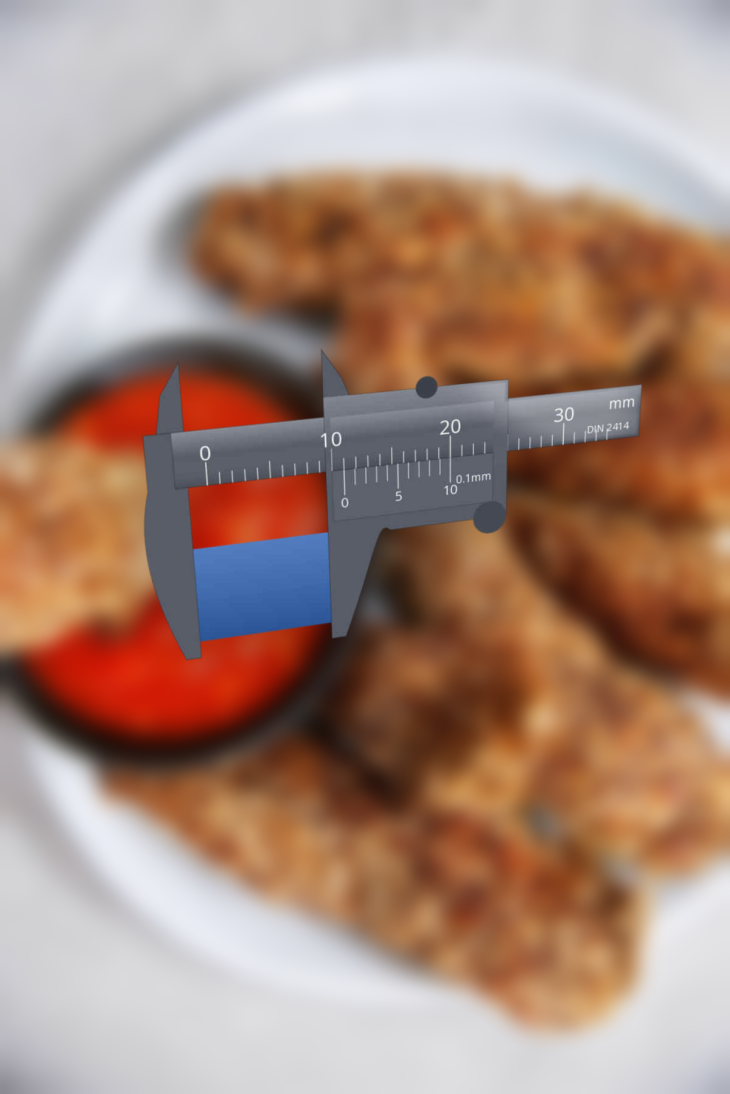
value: {"value": 11.0, "unit": "mm"}
